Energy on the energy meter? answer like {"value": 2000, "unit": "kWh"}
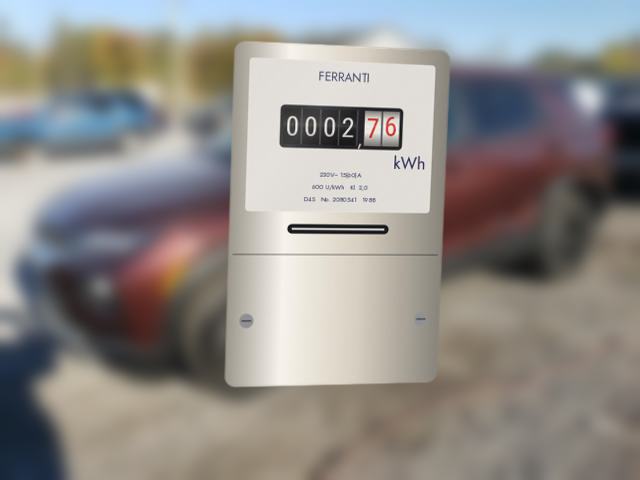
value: {"value": 2.76, "unit": "kWh"}
